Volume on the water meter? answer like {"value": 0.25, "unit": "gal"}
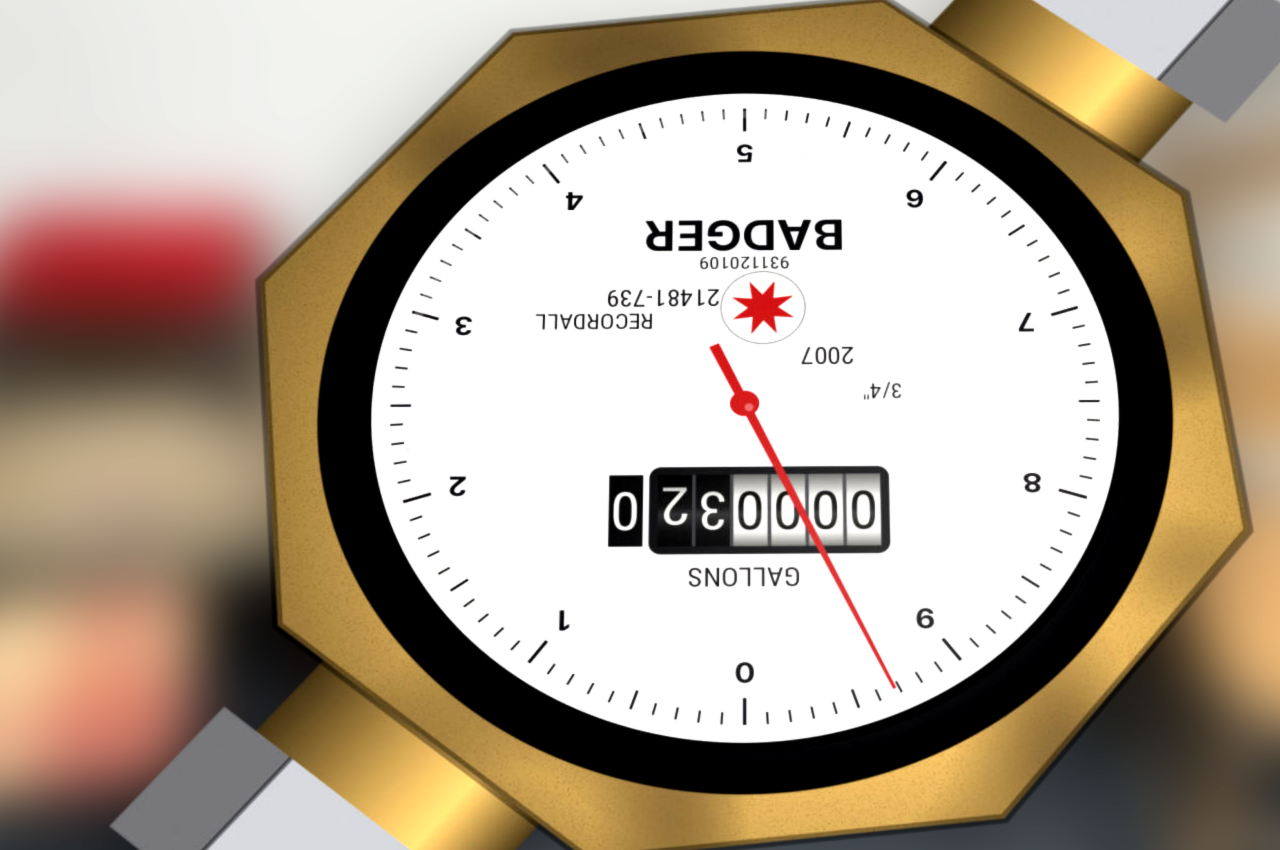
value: {"value": 319.3, "unit": "gal"}
